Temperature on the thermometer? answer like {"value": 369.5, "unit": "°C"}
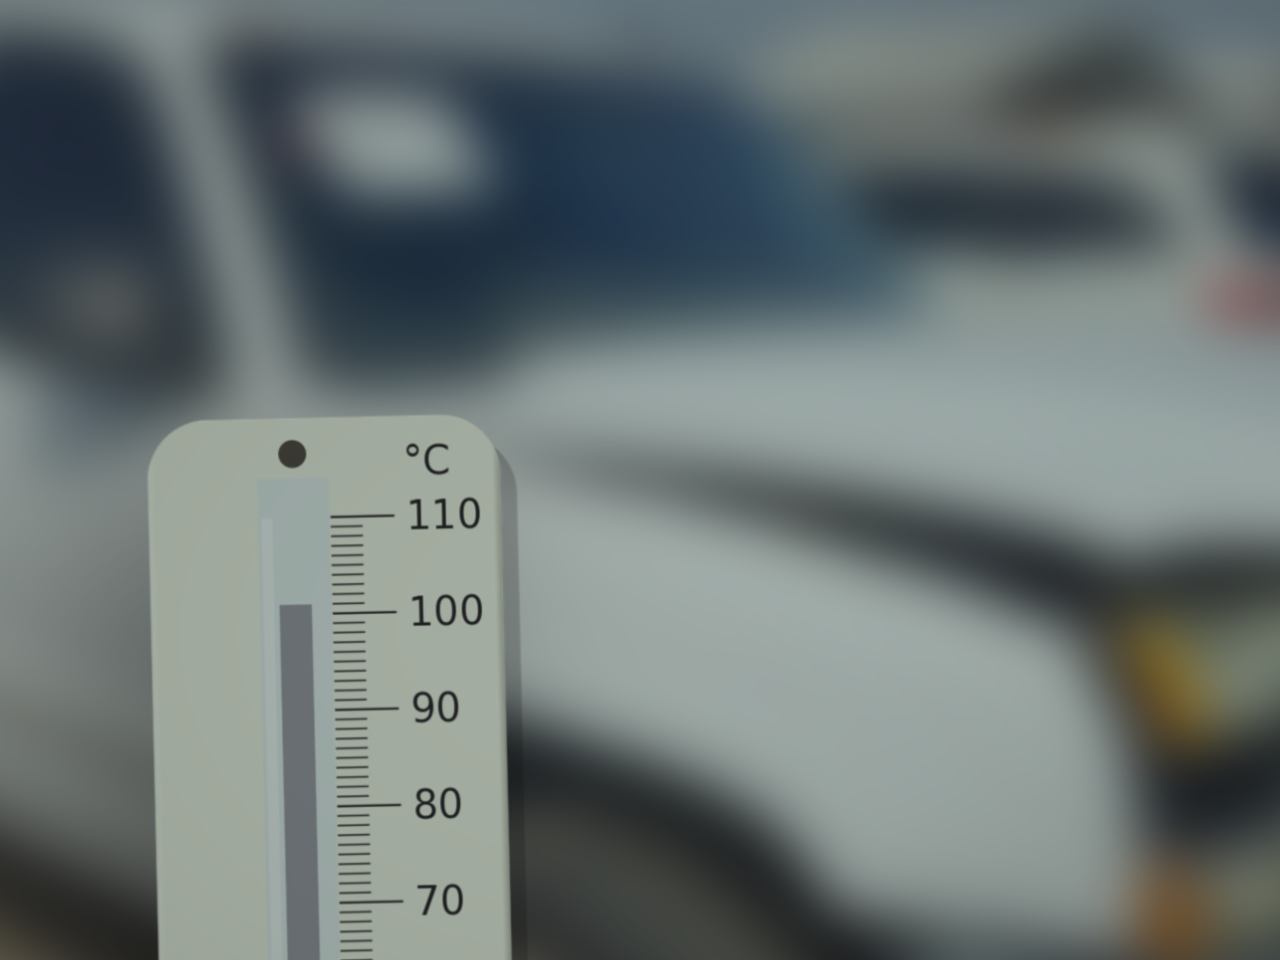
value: {"value": 101, "unit": "°C"}
